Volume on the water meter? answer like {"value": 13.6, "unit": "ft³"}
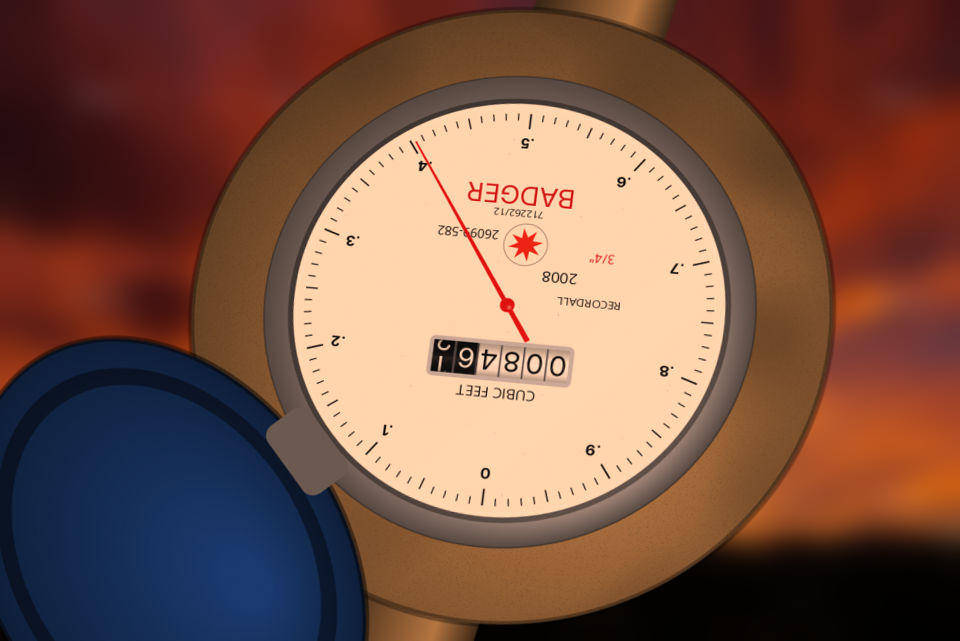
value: {"value": 8461.40, "unit": "ft³"}
